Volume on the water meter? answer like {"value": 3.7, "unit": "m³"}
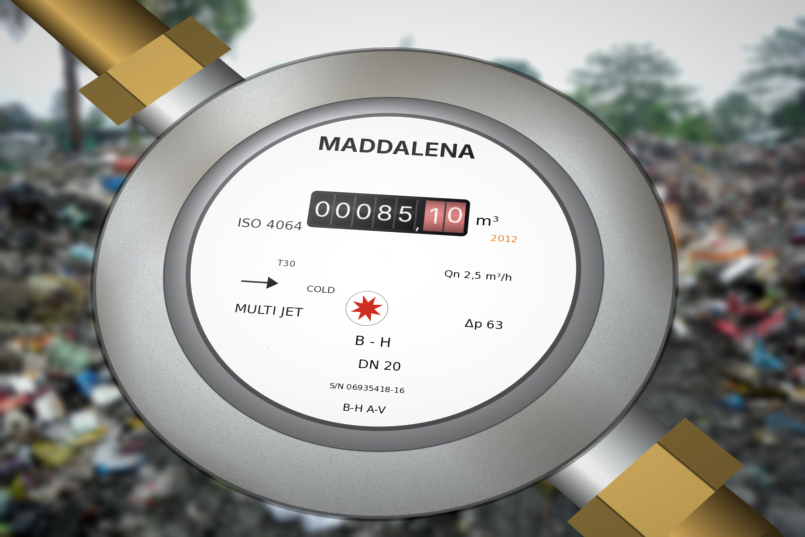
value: {"value": 85.10, "unit": "m³"}
